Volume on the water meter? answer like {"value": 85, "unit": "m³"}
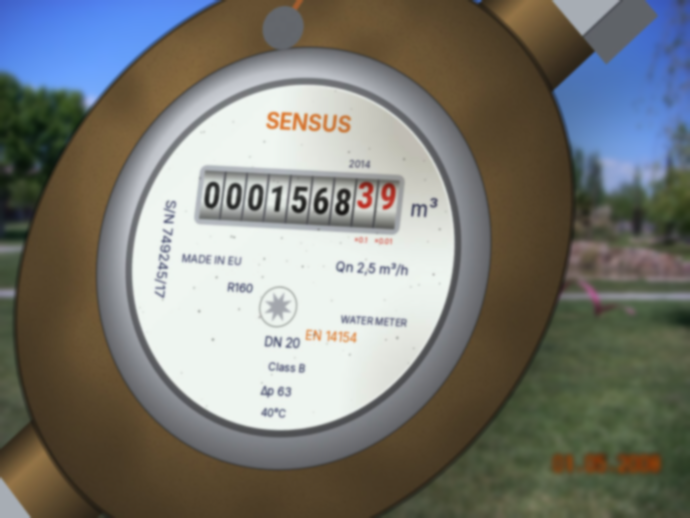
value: {"value": 1568.39, "unit": "m³"}
